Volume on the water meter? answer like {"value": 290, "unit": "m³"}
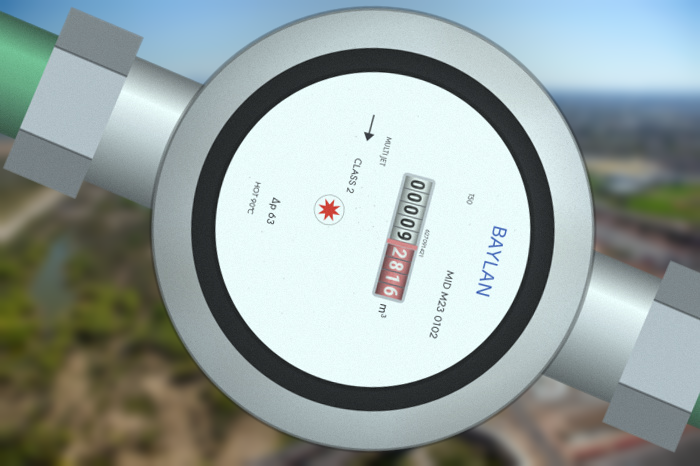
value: {"value": 9.2816, "unit": "m³"}
